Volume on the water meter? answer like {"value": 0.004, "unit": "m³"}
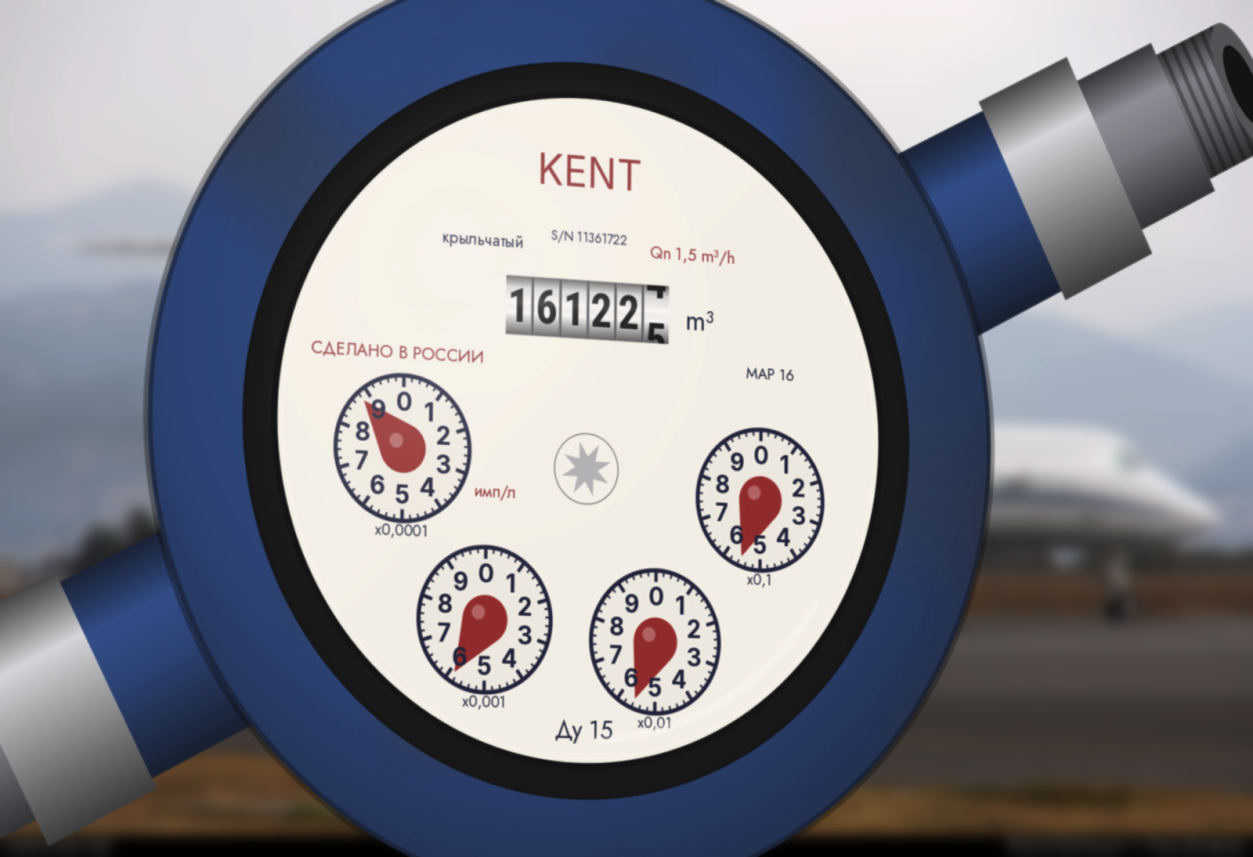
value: {"value": 161224.5558, "unit": "m³"}
